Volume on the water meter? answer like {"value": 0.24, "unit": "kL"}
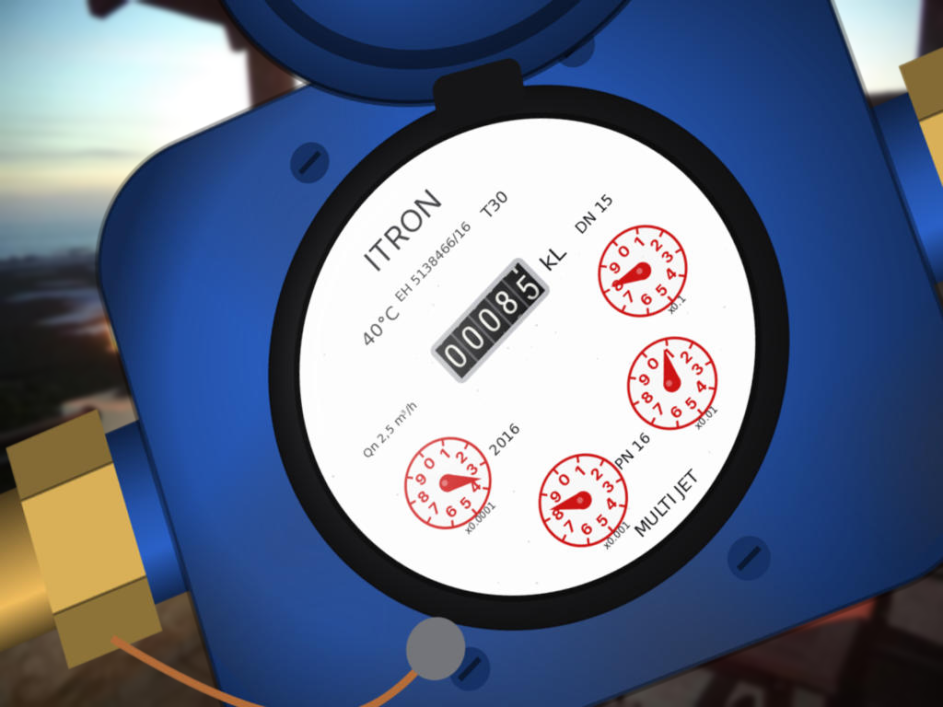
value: {"value": 84.8083, "unit": "kL"}
